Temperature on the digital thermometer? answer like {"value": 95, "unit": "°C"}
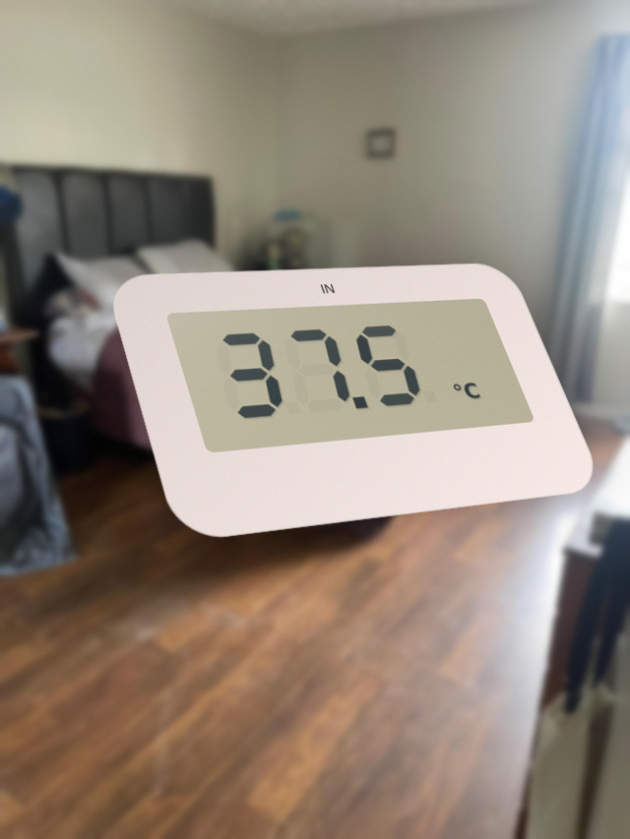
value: {"value": 37.5, "unit": "°C"}
